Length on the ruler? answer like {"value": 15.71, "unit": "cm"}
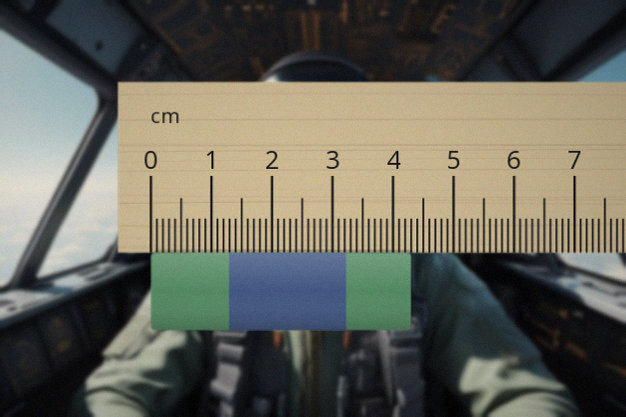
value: {"value": 4.3, "unit": "cm"}
